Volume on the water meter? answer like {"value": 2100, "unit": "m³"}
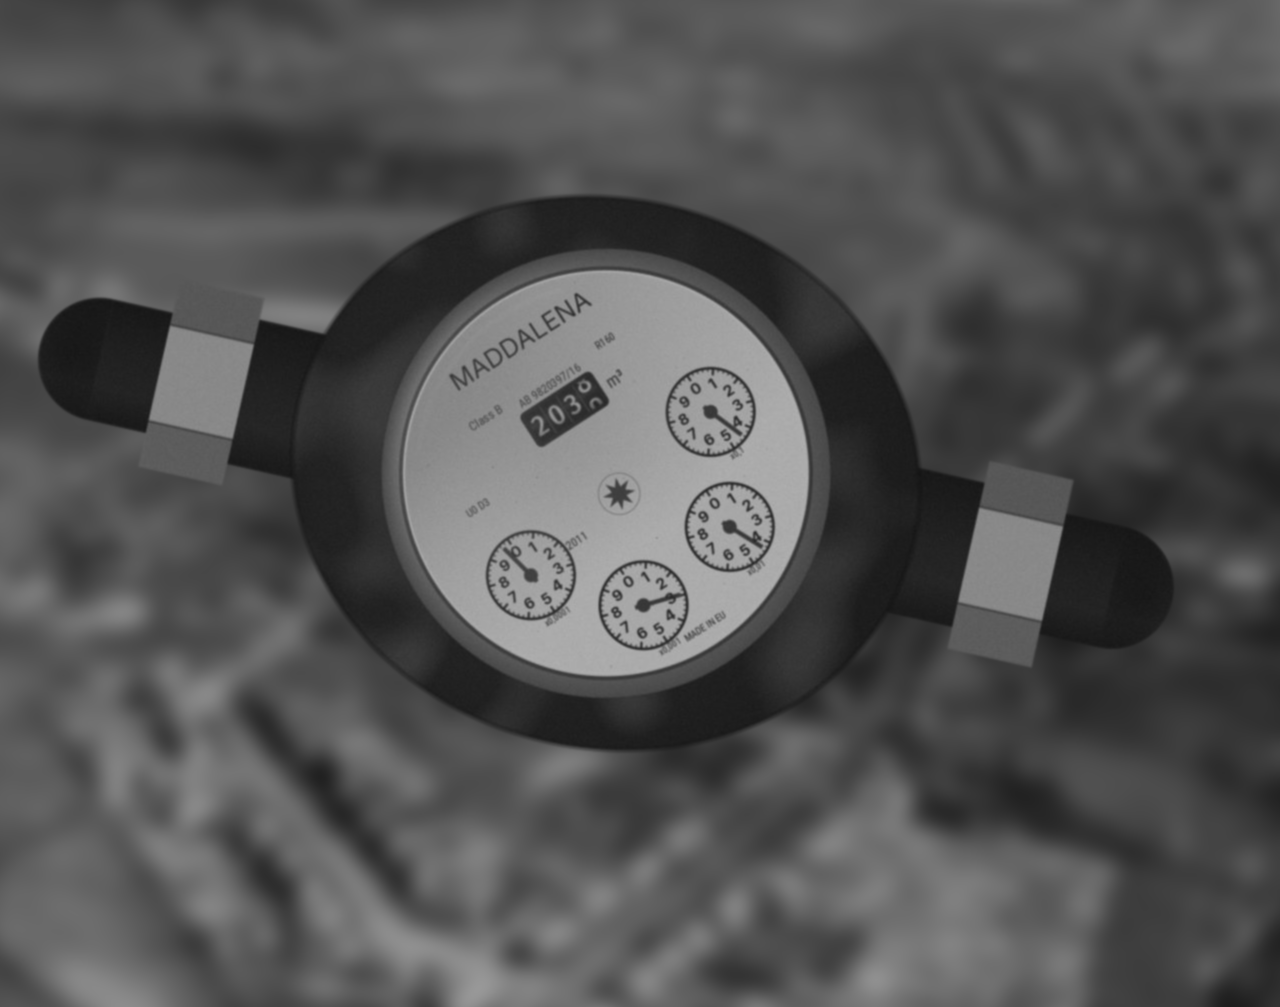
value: {"value": 2038.4429, "unit": "m³"}
